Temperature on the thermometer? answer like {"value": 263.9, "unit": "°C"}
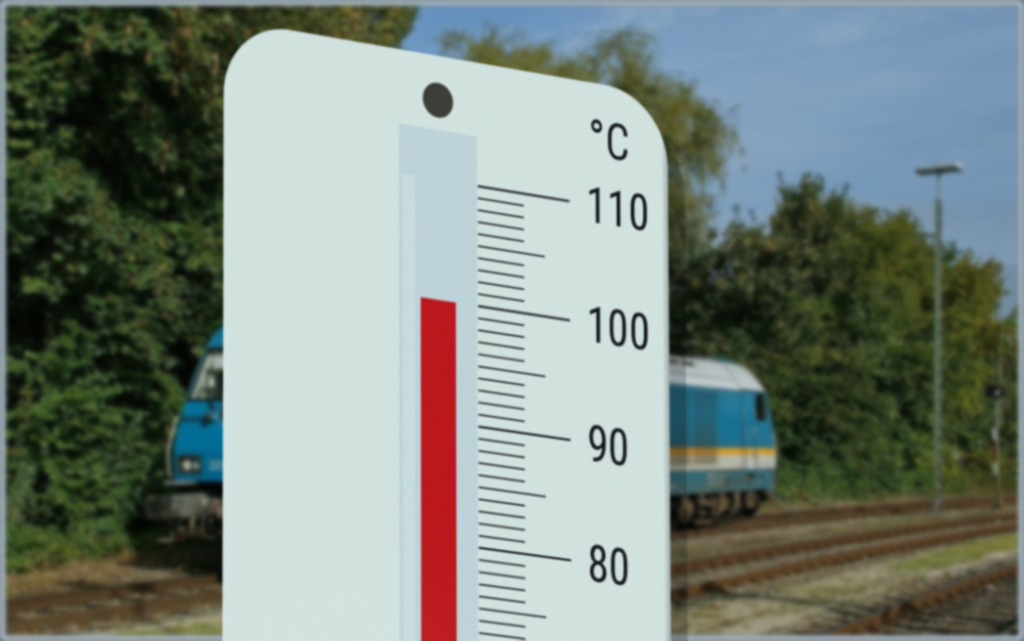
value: {"value": 100, "unit": "°C"}
